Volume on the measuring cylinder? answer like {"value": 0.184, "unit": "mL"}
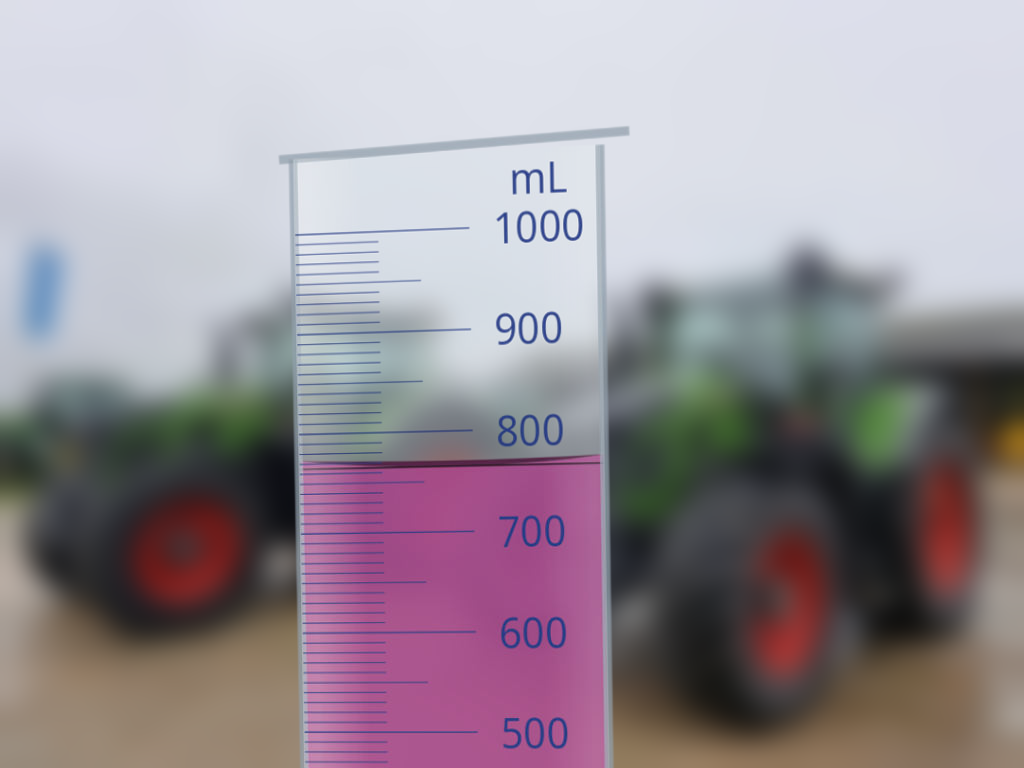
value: {"value": 765, "unit": "mL"}
